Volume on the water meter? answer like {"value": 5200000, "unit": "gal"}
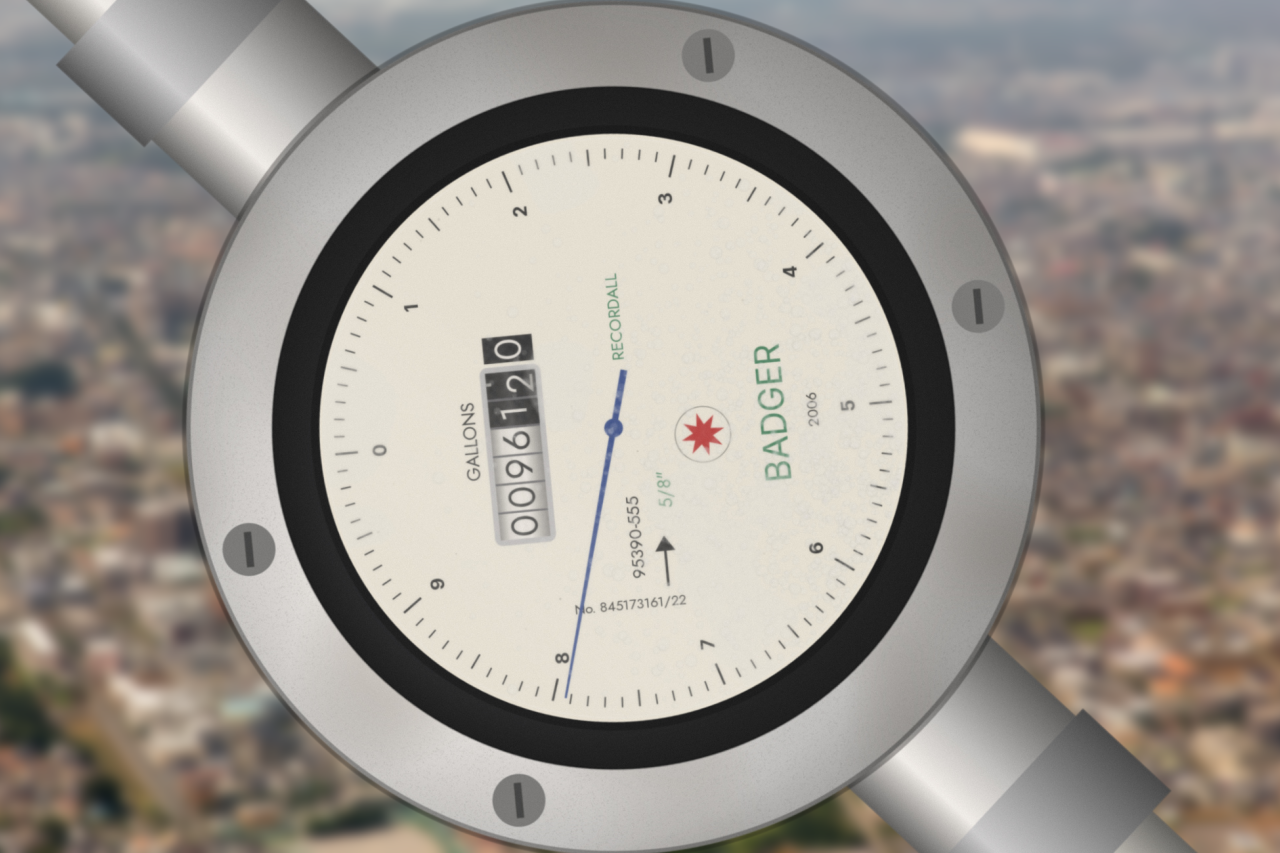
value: {"value": 96117.9, "unit": "gal"}
